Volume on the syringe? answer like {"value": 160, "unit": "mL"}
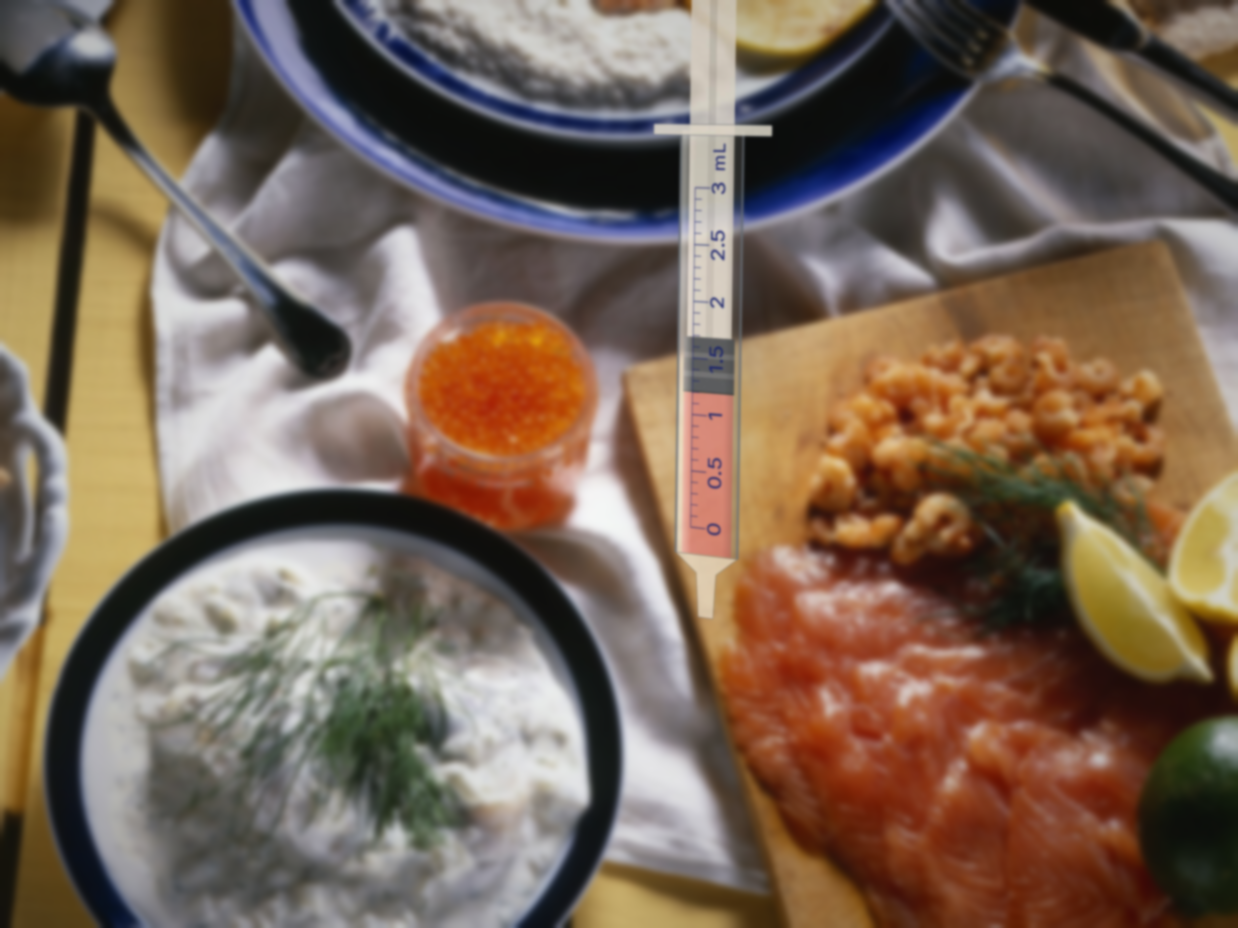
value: {"value": 1.2, "unit": "mL"}
